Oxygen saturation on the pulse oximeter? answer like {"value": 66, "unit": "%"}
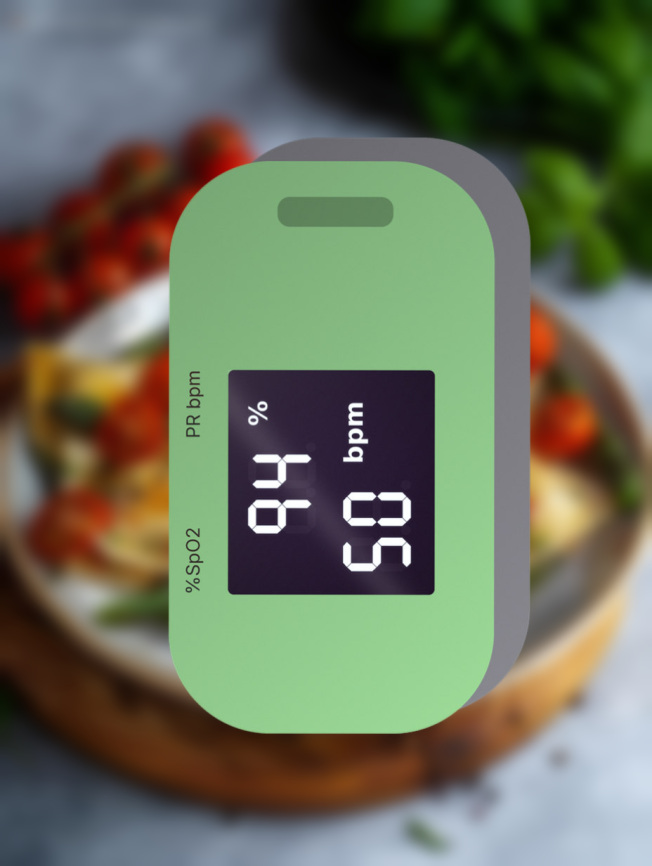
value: {"value": 94, "unit": "%"}
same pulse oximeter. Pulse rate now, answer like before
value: {"value": 50, "unit": "bpm"}
